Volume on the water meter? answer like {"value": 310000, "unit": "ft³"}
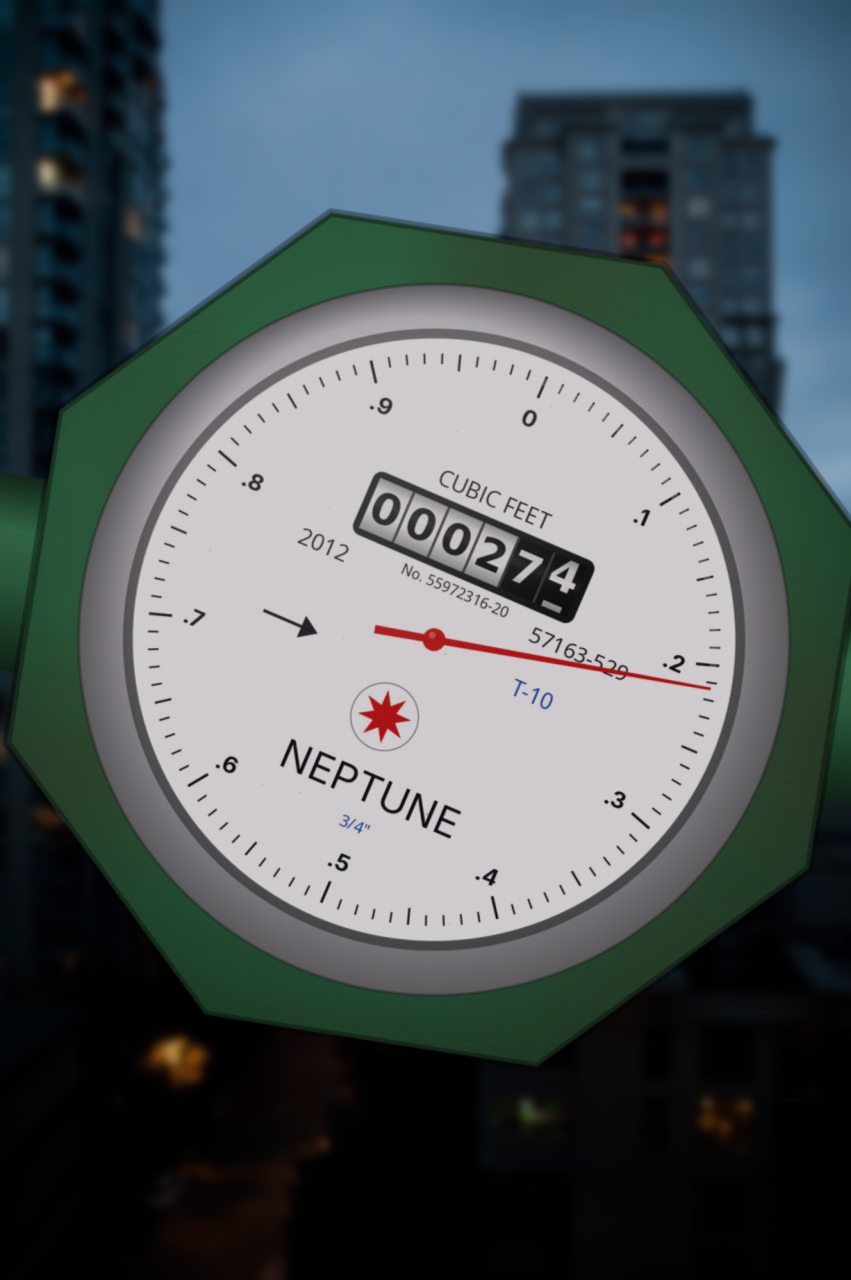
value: {"value": 274.21, "unit": "ft³"}
